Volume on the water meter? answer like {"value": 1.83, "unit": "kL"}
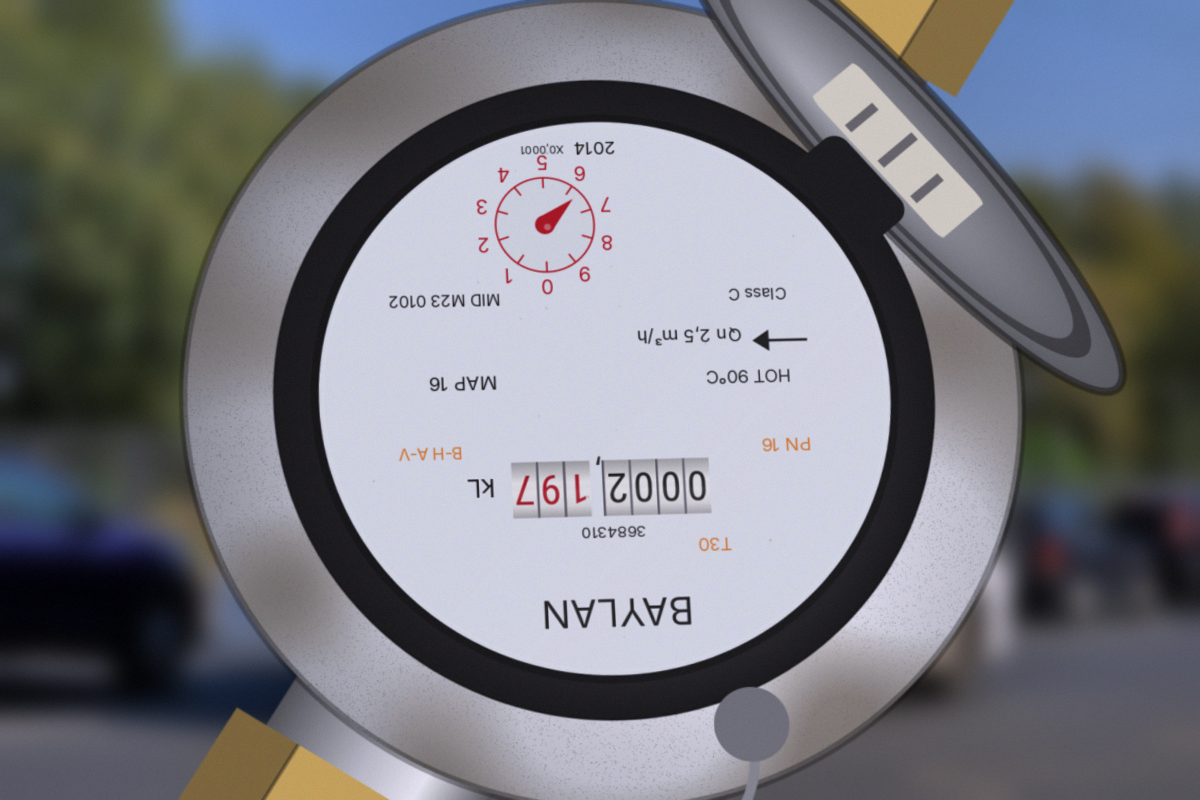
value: {"value": 2.1976, "unit": "kL"}
